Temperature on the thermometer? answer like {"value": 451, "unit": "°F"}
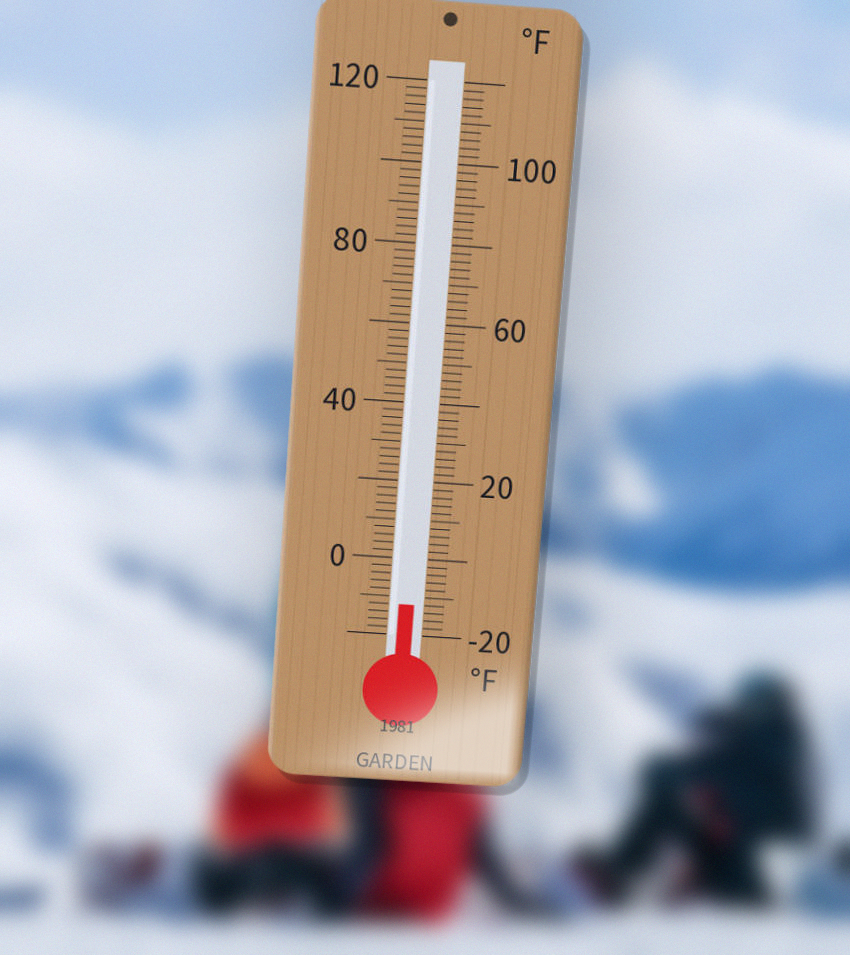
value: {"value": -12, "unit": "°F"}
